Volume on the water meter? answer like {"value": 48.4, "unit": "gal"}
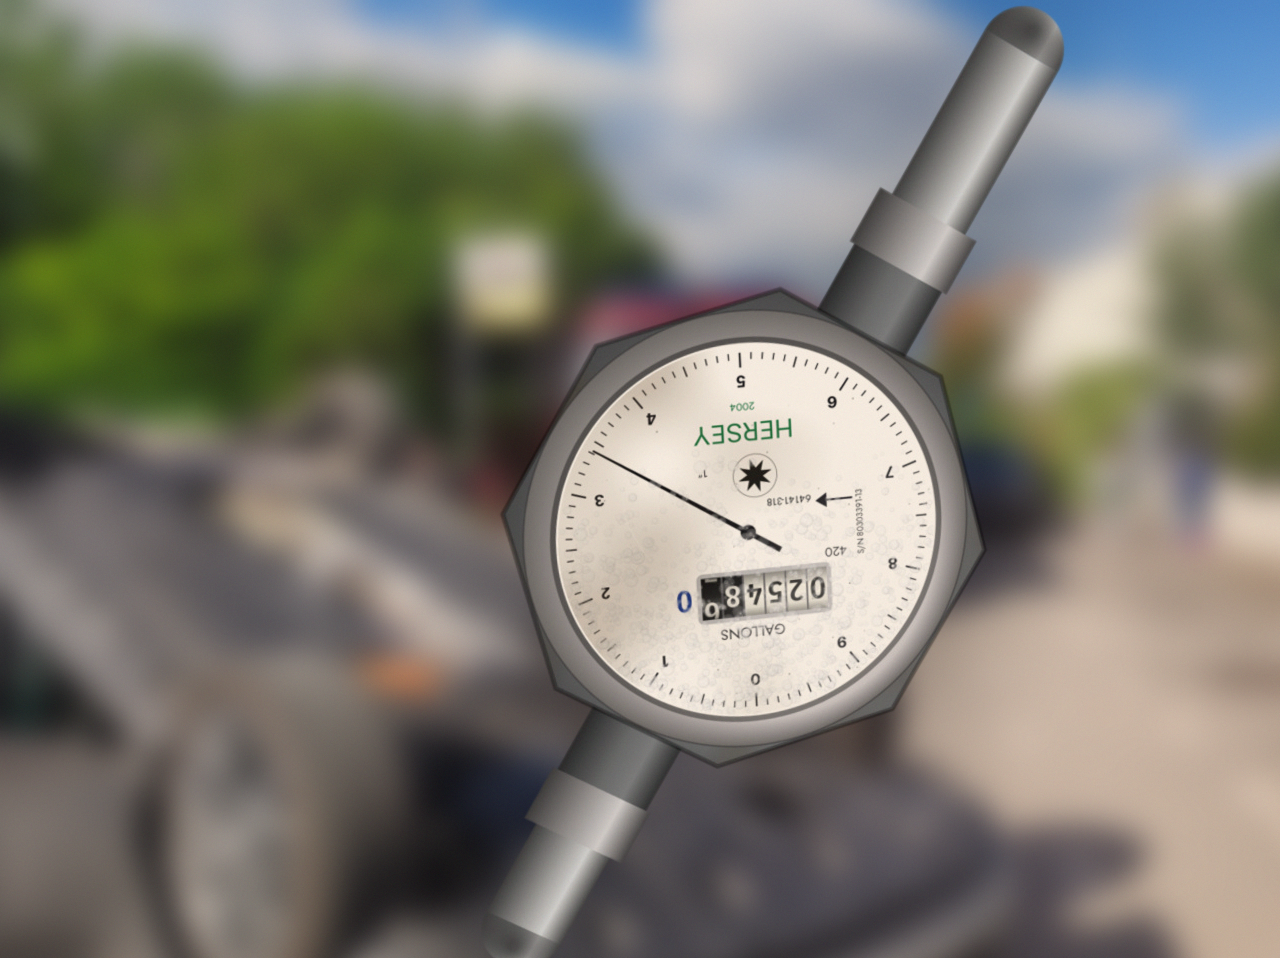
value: {"value": 254863.4, "unit": "gal"}
